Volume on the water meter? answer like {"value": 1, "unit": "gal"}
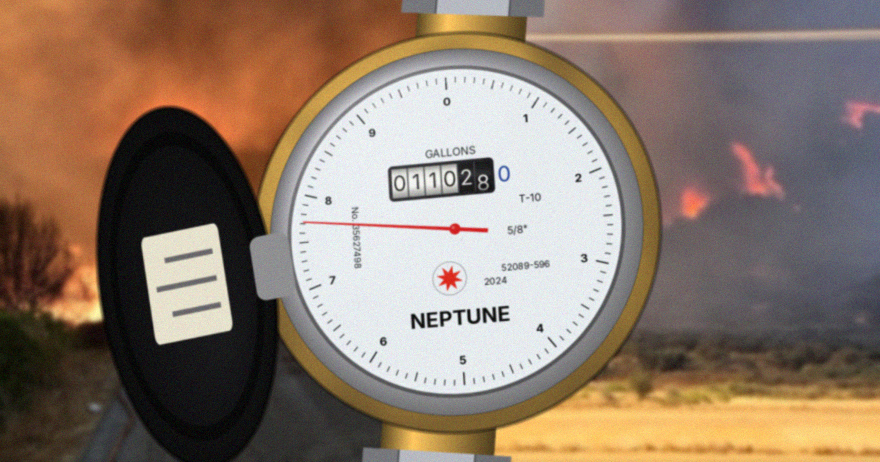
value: {"value": 110277.7, "unit": "gal"}
